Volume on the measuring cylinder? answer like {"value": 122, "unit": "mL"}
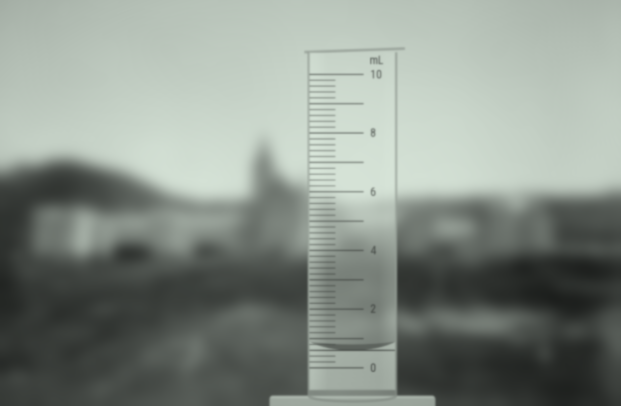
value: {"value": 0.6, "unit": "mL"}
